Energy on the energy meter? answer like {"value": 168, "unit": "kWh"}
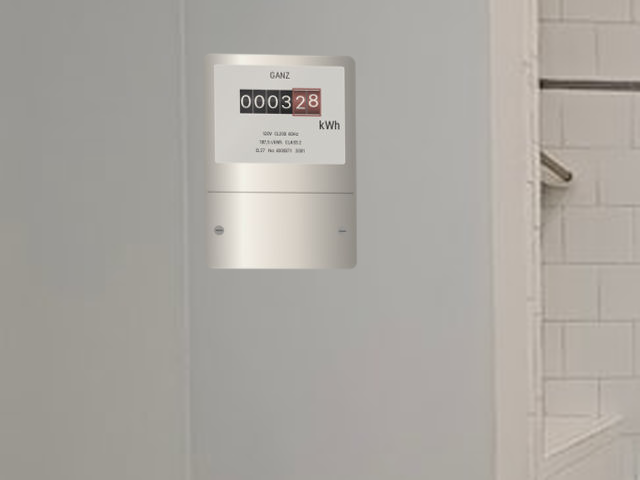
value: {"value": 3.28, "unit": "kWh"}
